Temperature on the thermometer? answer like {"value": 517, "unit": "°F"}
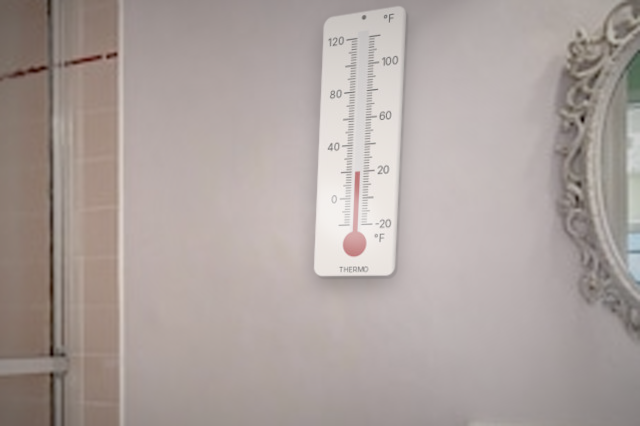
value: {"value": 20, "unit": "°F"}
